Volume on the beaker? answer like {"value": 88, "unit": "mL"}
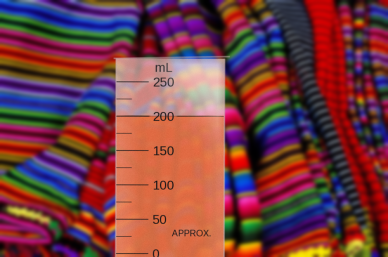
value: {"value": 200, "unit": "mL"}
